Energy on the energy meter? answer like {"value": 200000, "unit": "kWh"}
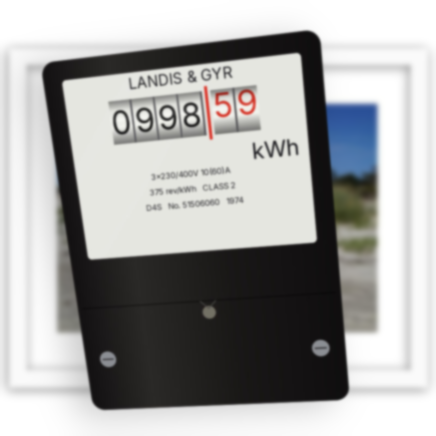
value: {"value": 998.59, "unit": "kWh"}
